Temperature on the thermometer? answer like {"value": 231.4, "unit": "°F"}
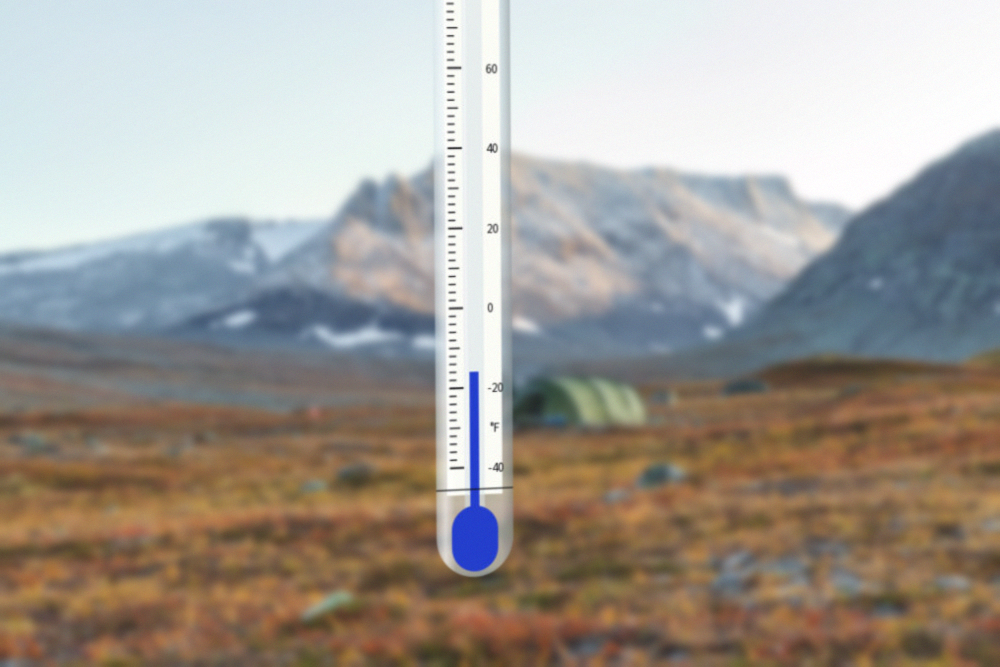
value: {"value": -16, "unit": "°F"}
